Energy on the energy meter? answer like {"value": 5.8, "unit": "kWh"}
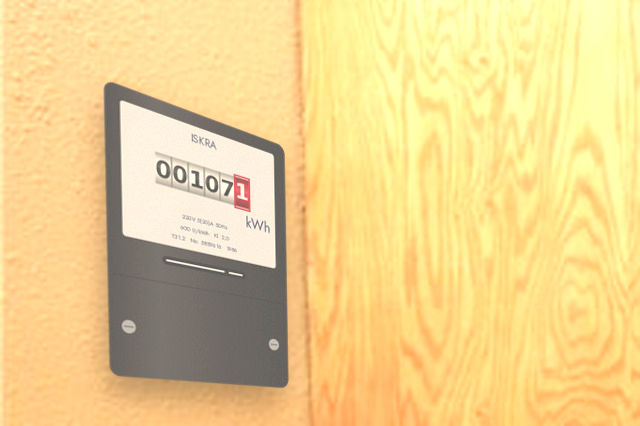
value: {"value": 107.1, "unit": "kWh"}
